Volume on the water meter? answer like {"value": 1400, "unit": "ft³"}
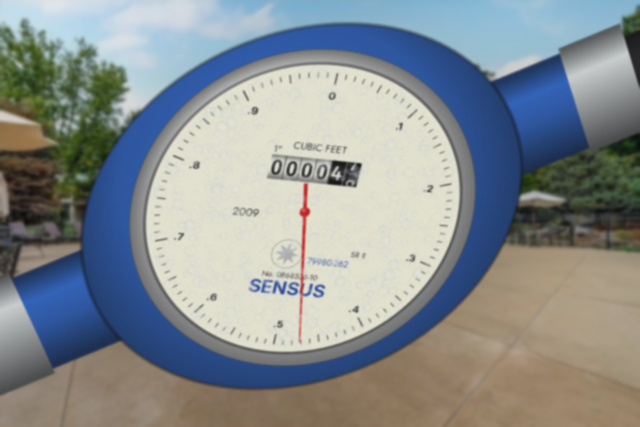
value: {"value": 47.47, "unit": "ft³"}
